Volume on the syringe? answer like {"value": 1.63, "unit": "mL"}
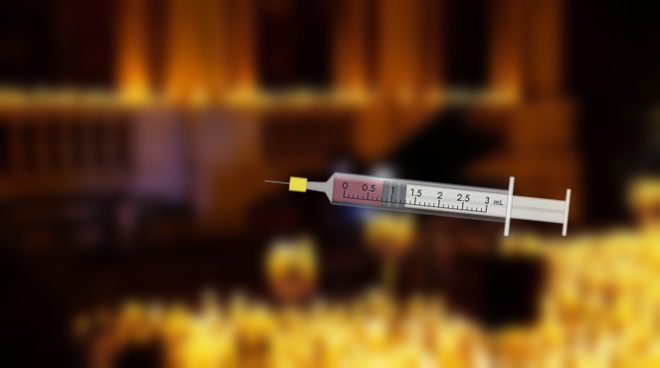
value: {"value": 0.8, "unit": "mL"}
